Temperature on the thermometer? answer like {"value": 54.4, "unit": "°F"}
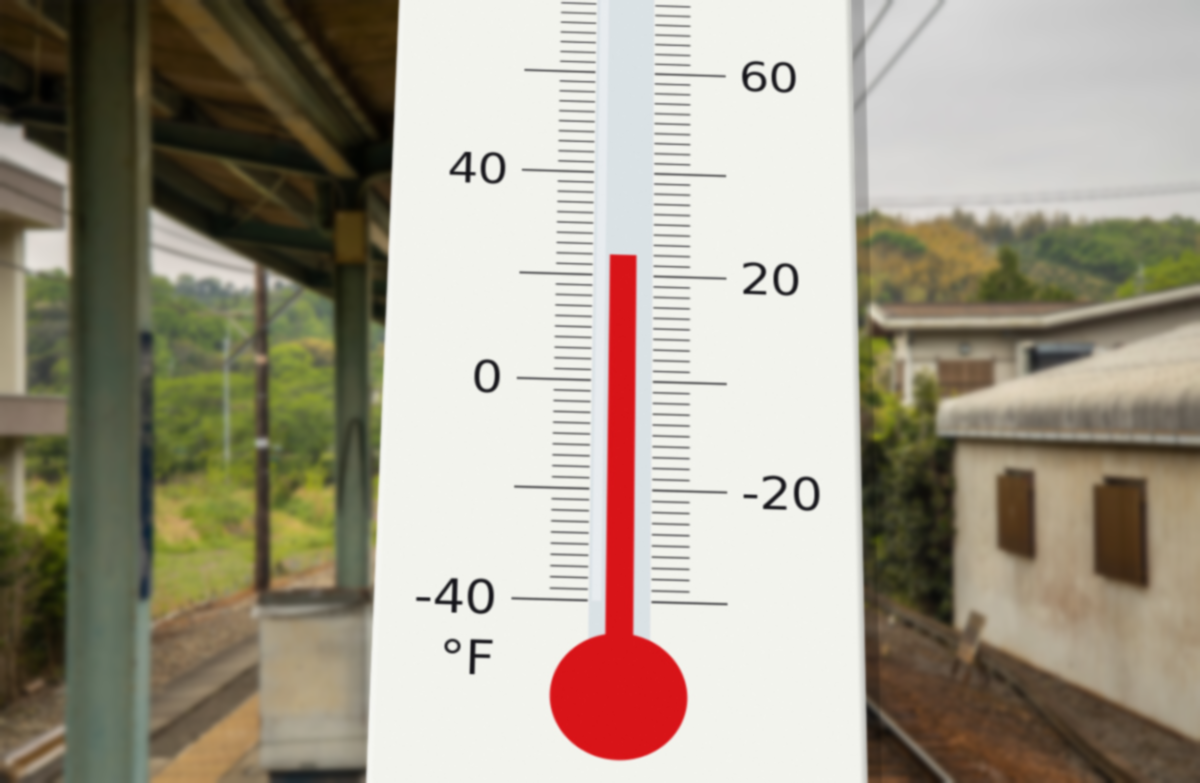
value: {"value": 24, "unit": "°F"}
